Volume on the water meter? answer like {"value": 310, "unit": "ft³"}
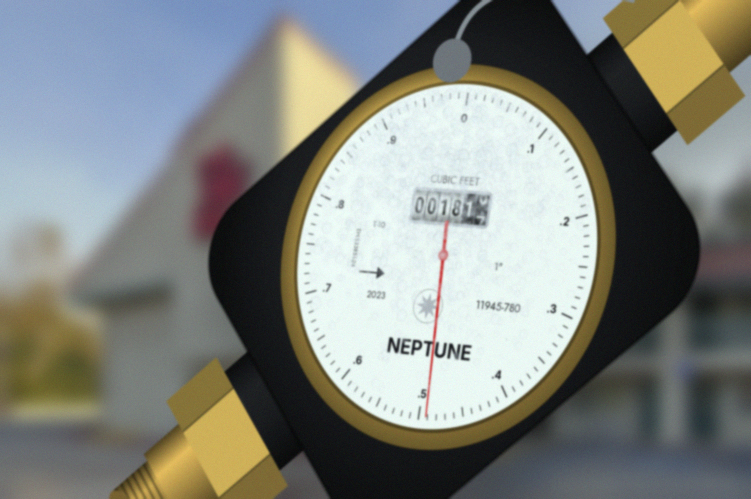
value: {"value": 1816.49, "unit": "ft³"}
